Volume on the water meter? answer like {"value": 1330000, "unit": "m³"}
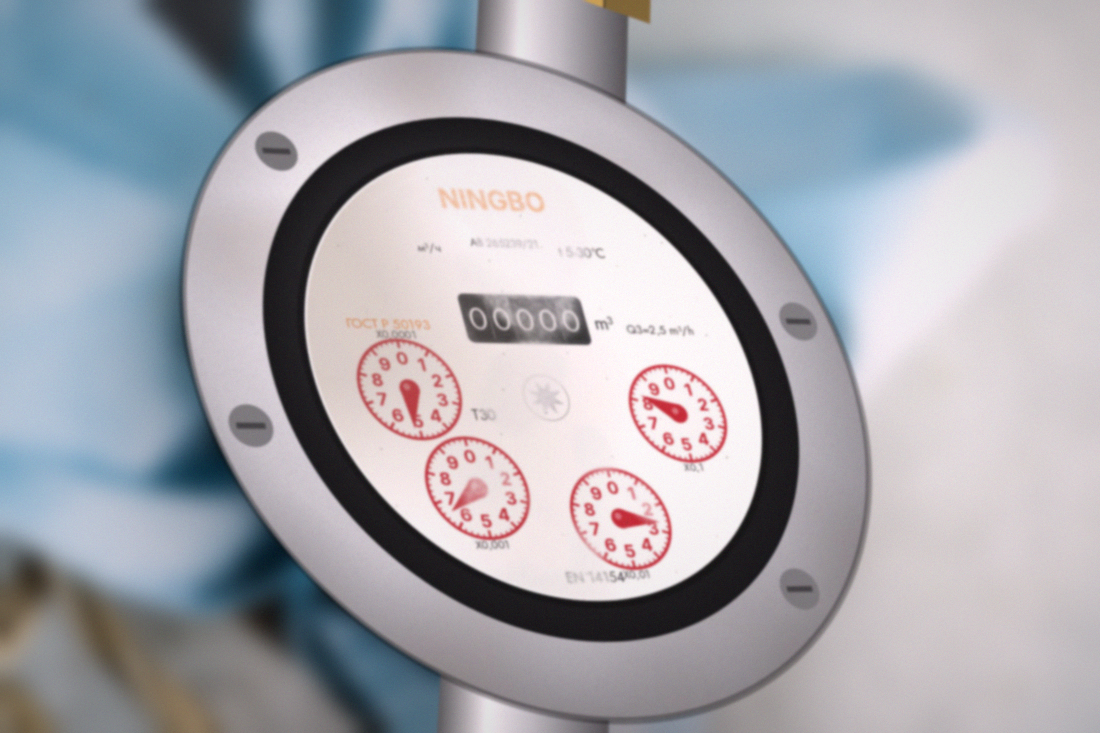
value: {"value": 0.8265, "unit": "m³"}
